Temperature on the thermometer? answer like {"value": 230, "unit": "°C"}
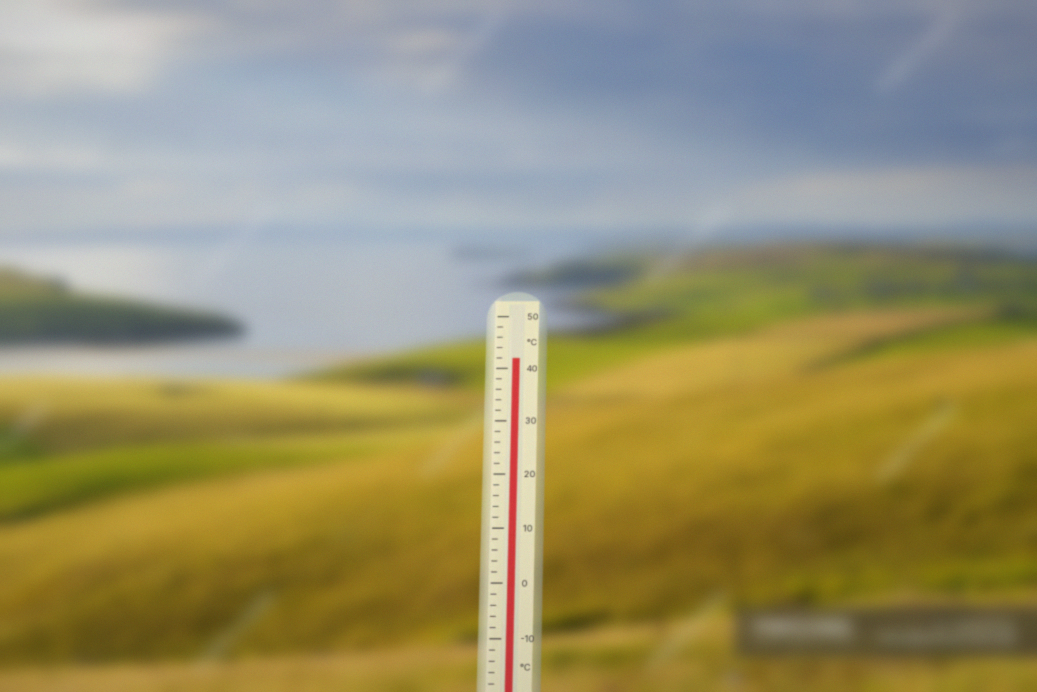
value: {"value": 42, "unit": "°C"}
